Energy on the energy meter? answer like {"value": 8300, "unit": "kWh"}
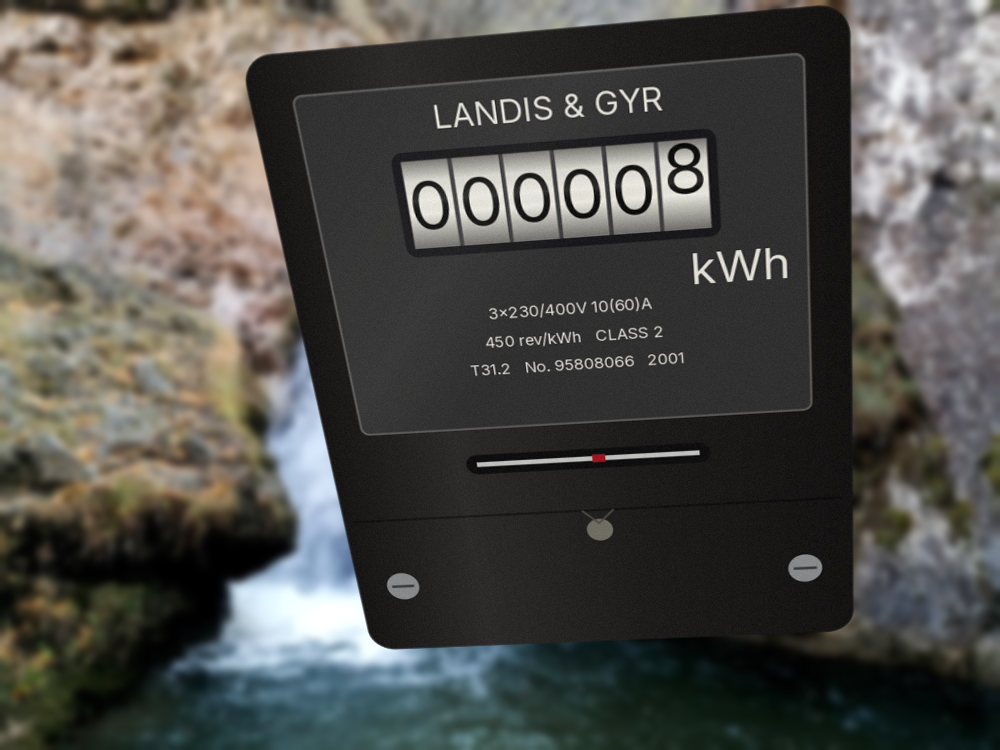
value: {"value": 8, "unit": "kWh"}
